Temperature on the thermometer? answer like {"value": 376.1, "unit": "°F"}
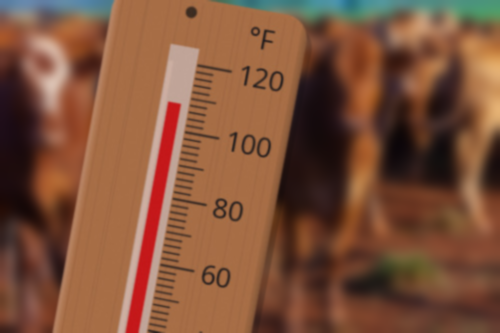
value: {"value": 108, "unit": "°F"}
